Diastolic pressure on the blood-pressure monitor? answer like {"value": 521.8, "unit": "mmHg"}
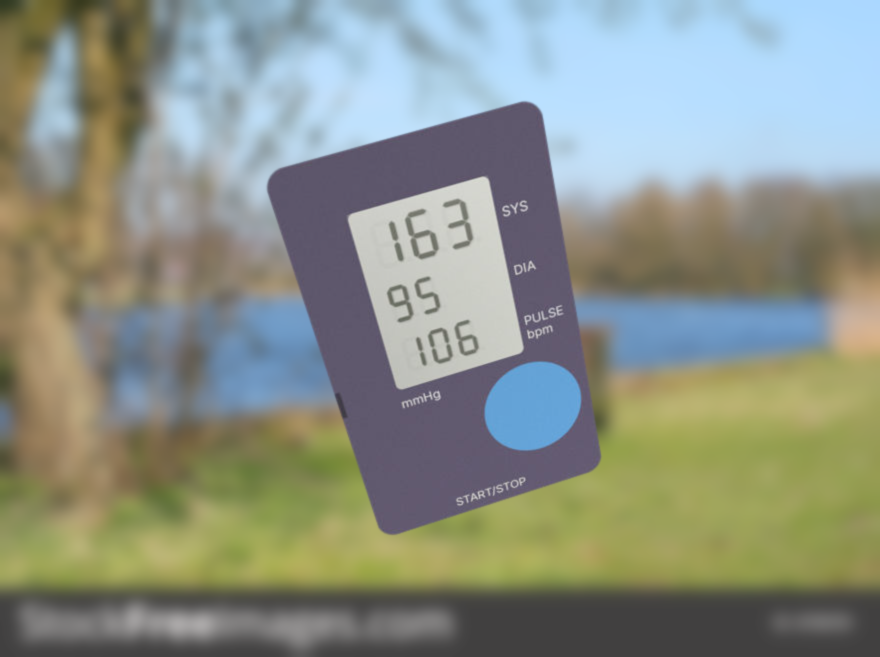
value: {"value": 95, "unit": "mmHg"}
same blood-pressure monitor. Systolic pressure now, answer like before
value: {"value": 163, "unit": "mmHg"}
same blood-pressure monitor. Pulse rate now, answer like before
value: {"value": 106, "unit": "bpm"}
